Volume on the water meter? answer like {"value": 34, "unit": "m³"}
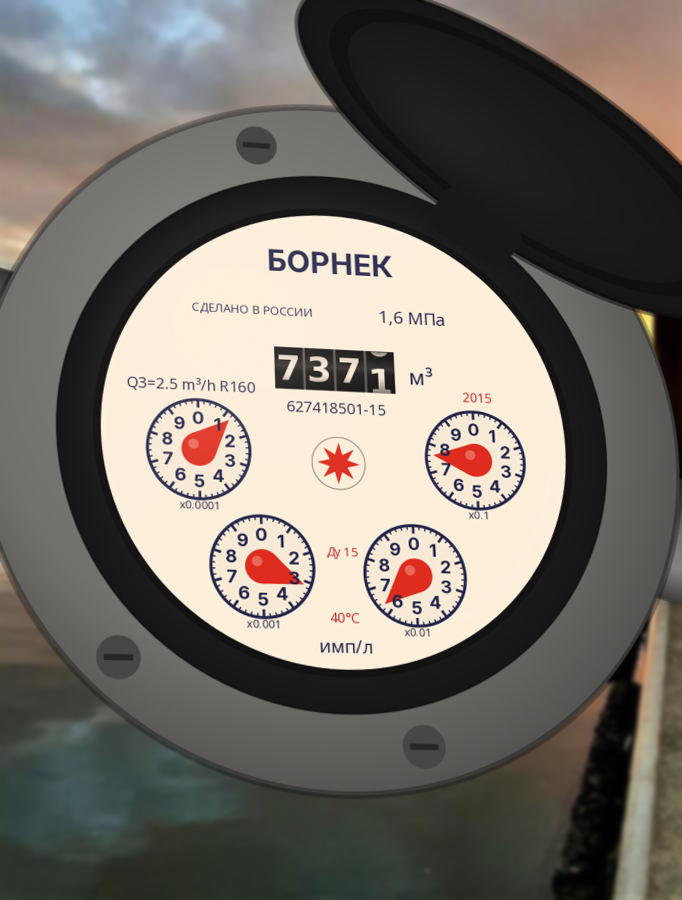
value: {"value": 7370.7631, "unit": "m³"}
